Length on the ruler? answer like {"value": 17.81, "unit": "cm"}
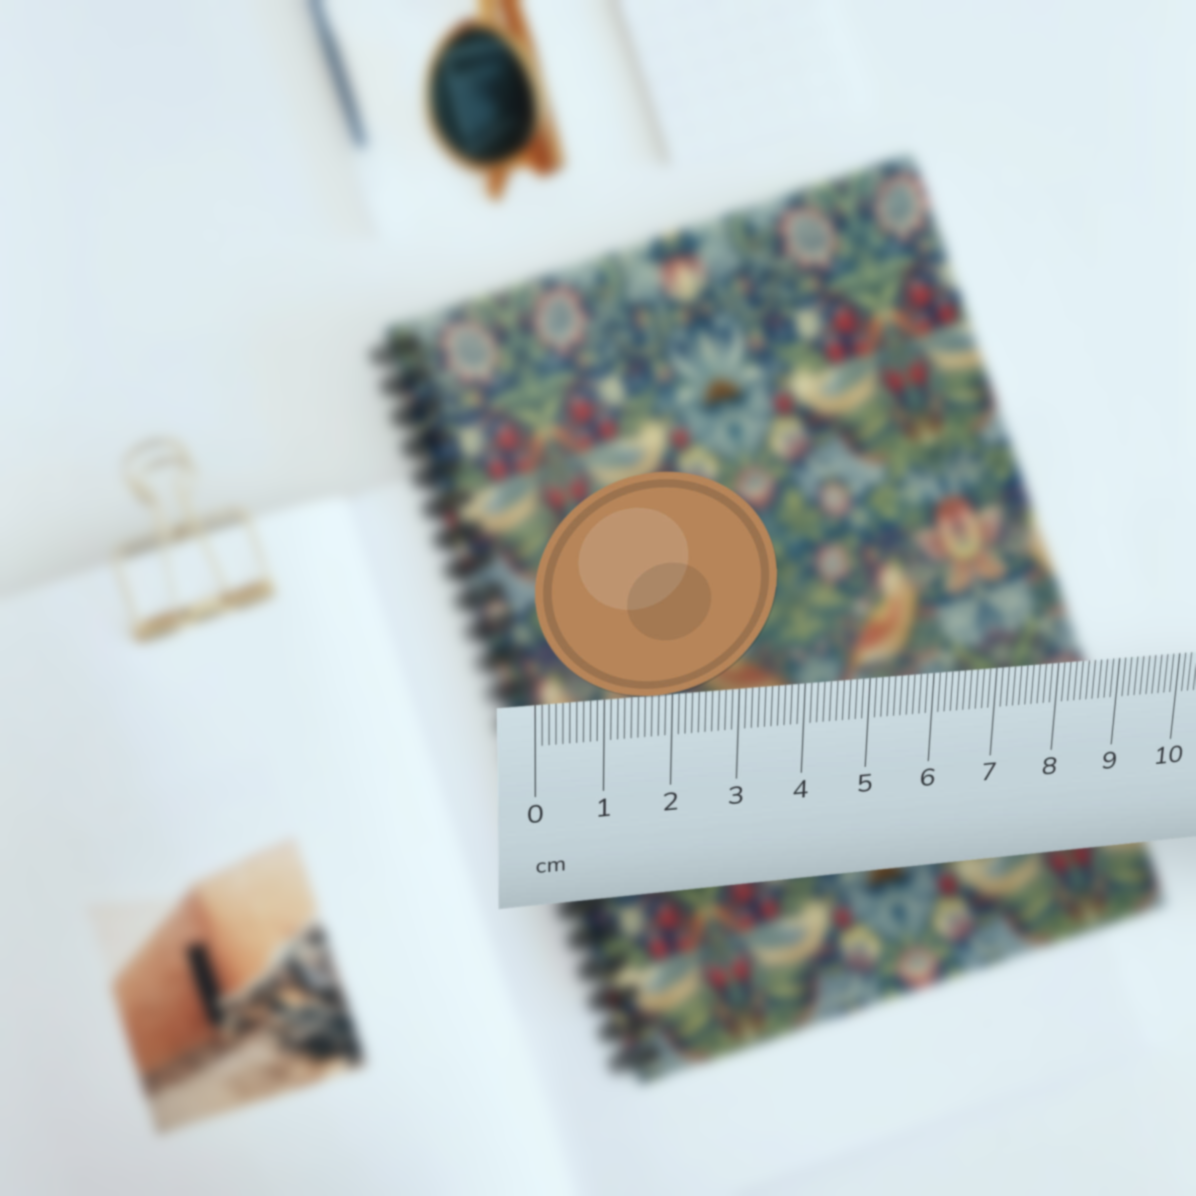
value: {"value": 3.5, "unit": "cm"}
